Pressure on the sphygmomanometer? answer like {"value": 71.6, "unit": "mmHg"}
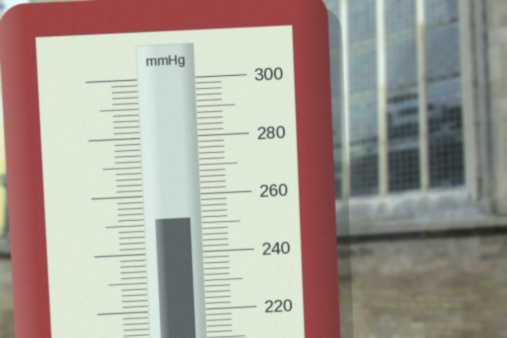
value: {"value": 252, "unit": "mmHg"}
